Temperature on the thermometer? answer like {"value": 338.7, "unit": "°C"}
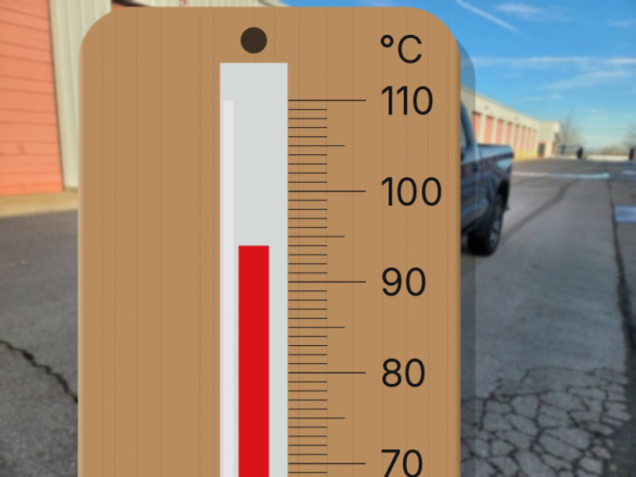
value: {"value": 94, "unit": "°C"}
